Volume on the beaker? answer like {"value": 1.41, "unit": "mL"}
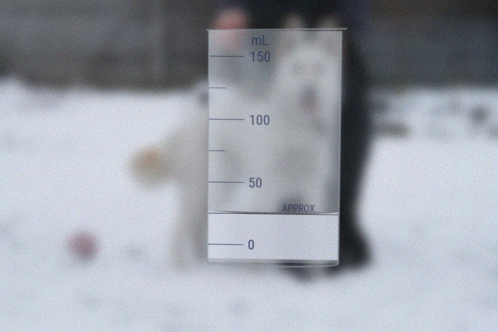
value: {"value": 25, "unit": "mL"}
